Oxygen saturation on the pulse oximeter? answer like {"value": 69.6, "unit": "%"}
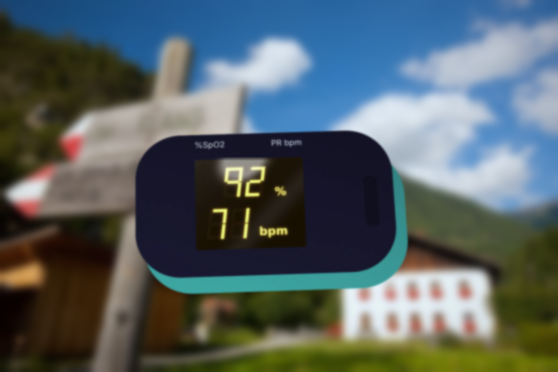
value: {"value": 92, "unit": "%"}
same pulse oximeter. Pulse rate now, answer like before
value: {"value": 71, "unit": "bpm"}
